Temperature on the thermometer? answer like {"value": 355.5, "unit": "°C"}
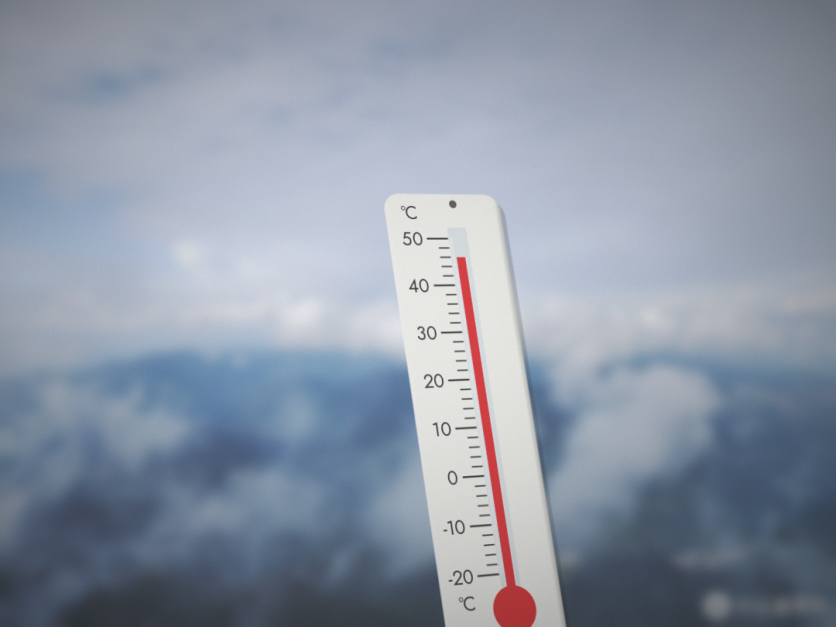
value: {"value": 46, "unit": "°C"}
